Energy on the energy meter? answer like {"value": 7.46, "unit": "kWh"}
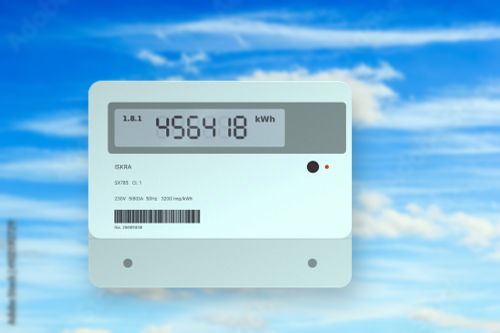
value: {"value": 456418, "unit": "kWh"}
